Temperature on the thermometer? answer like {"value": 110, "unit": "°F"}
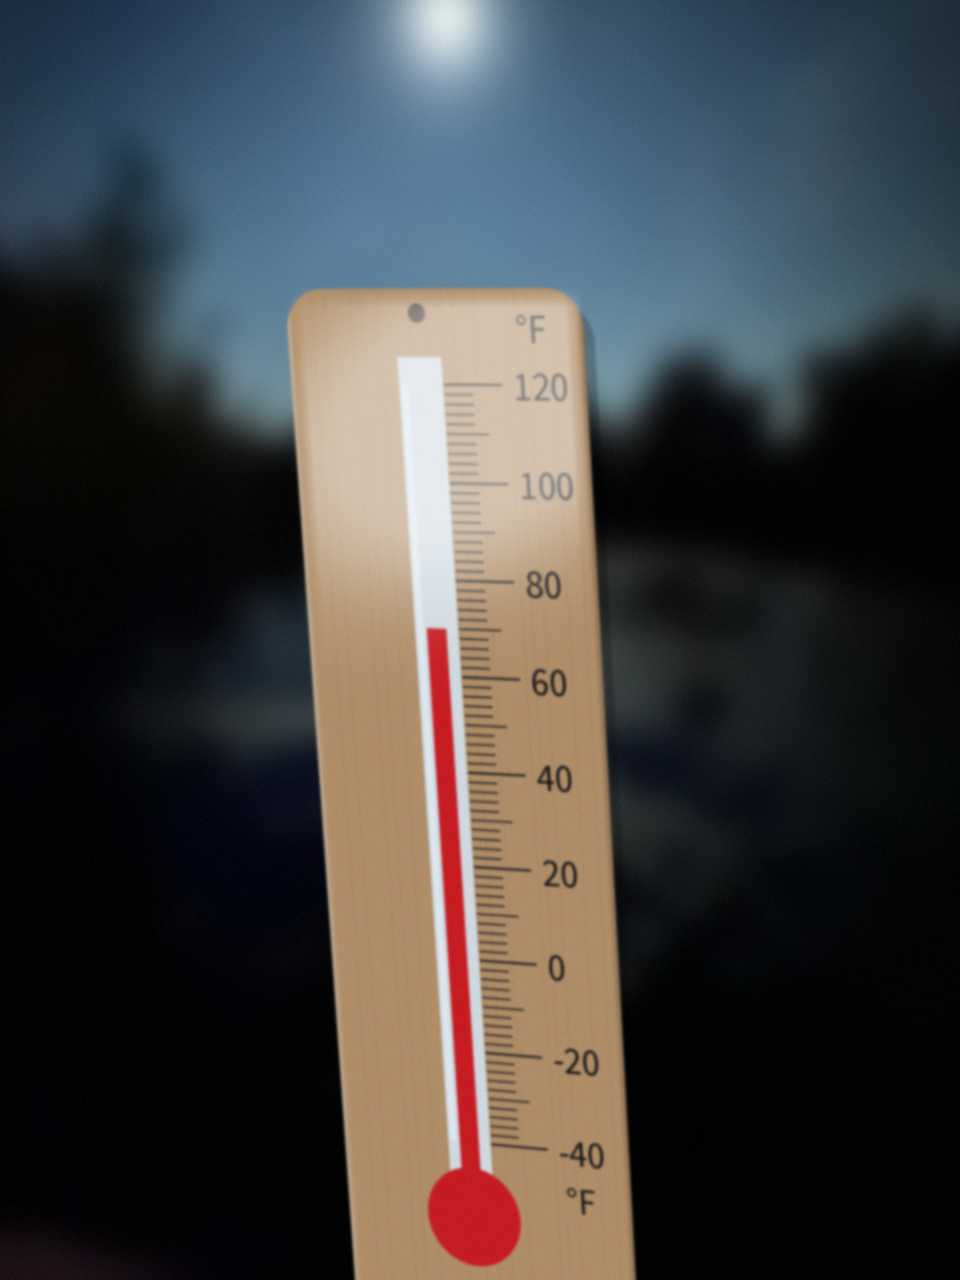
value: {"value": 70, "unit": "°F"}
